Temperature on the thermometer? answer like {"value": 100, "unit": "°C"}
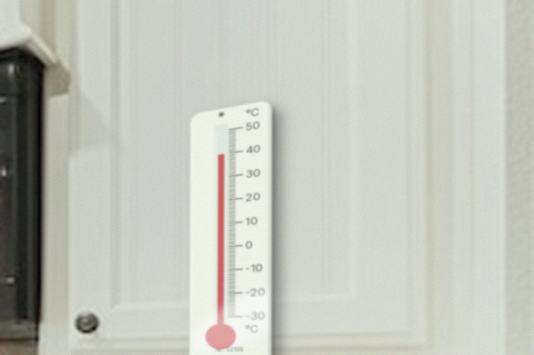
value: {"value": 40, "unit": "°C"}
